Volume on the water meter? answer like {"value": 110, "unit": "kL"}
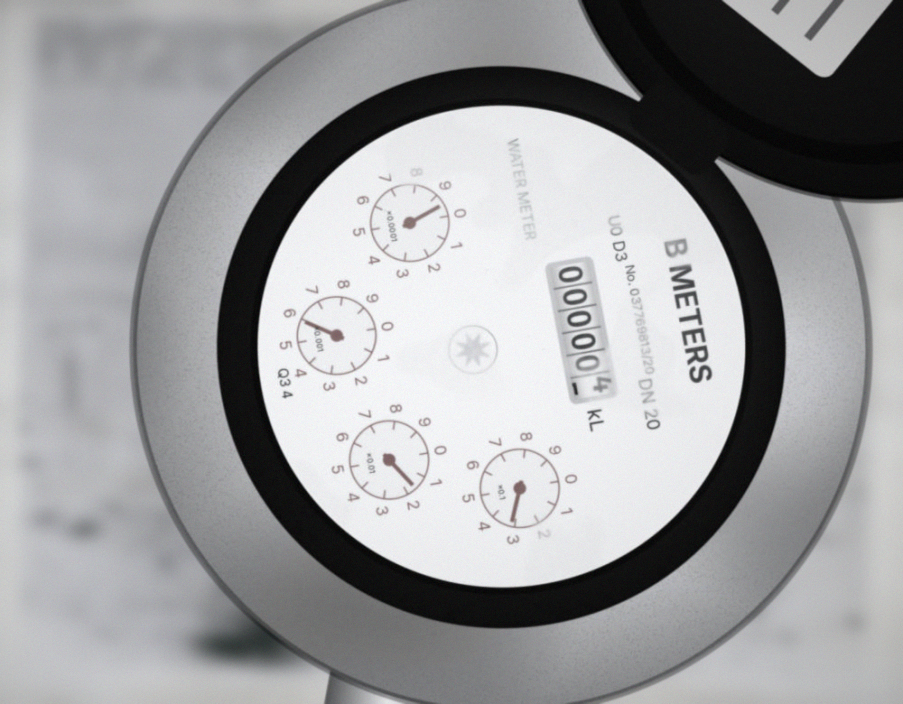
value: {"value": 4.3159, "unit": "kL"}
